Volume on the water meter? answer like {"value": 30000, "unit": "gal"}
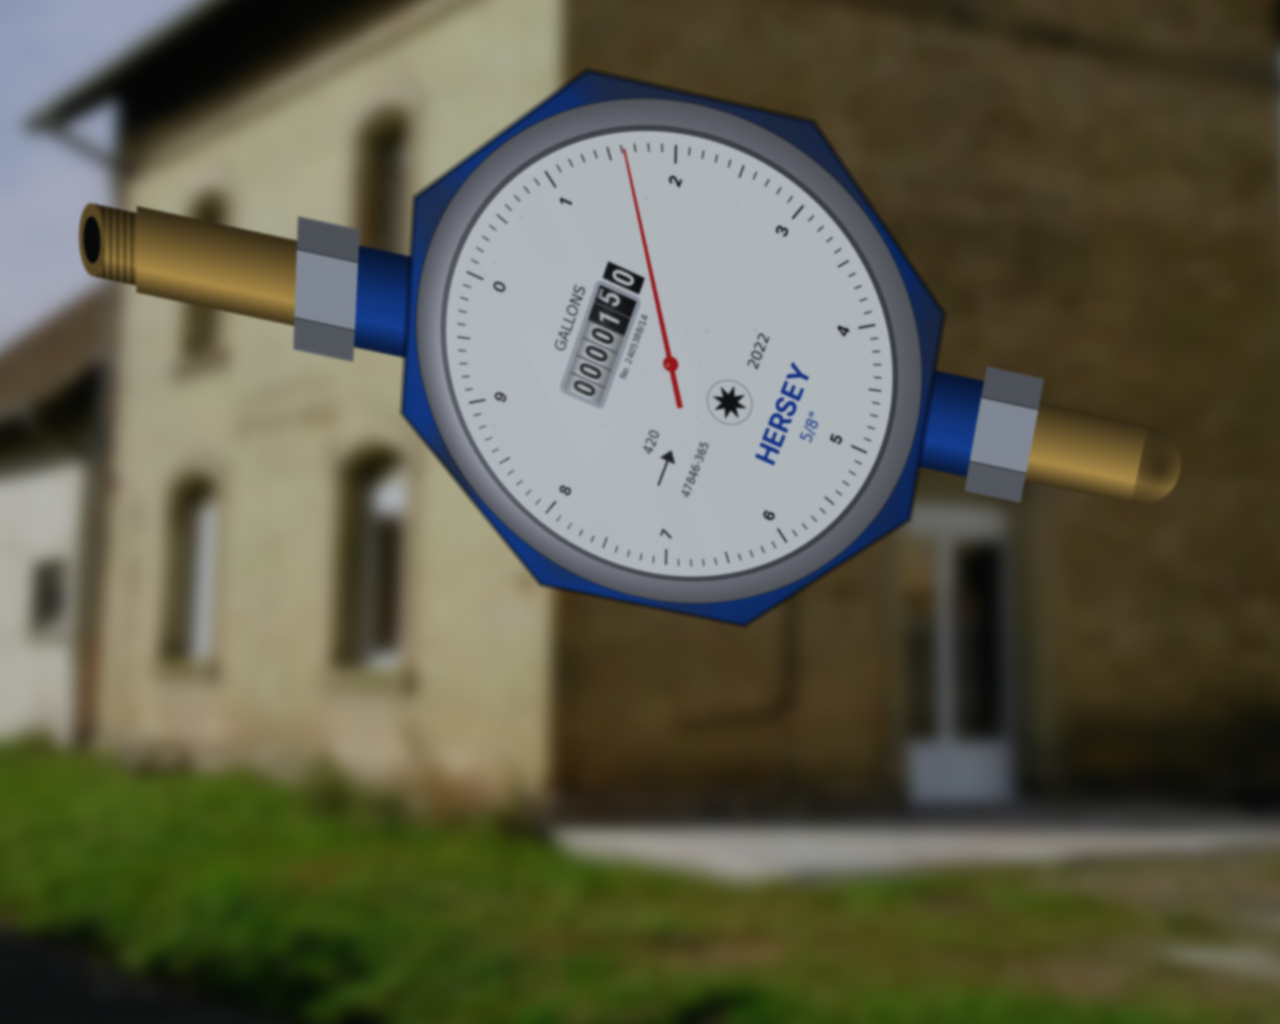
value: {"value": 151.6, "unit": "gal"}
